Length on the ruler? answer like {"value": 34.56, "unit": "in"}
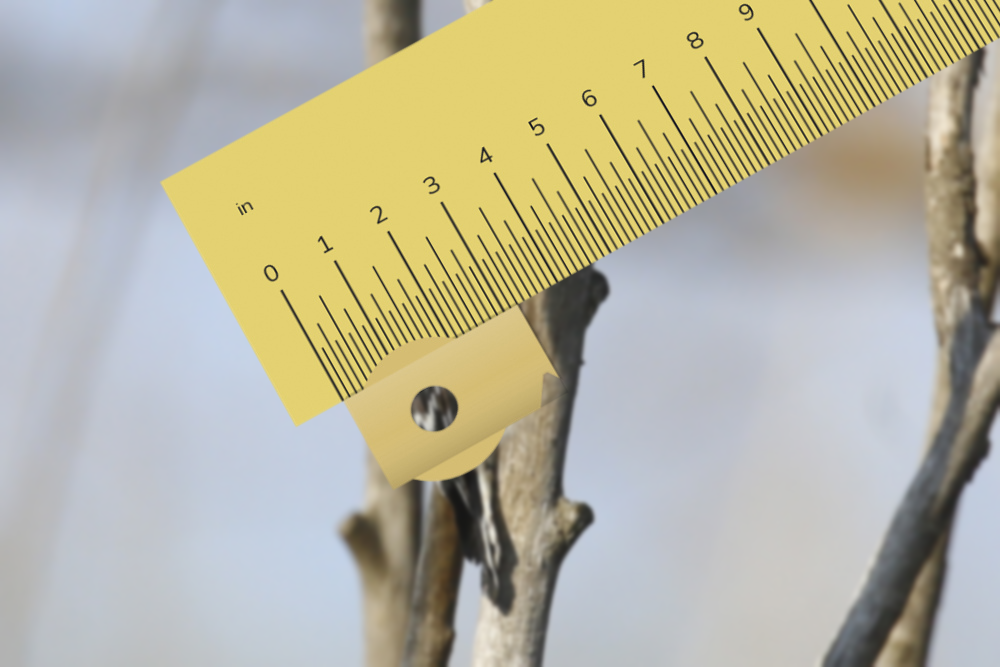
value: {"value": 3.25, "unit": "in"}
